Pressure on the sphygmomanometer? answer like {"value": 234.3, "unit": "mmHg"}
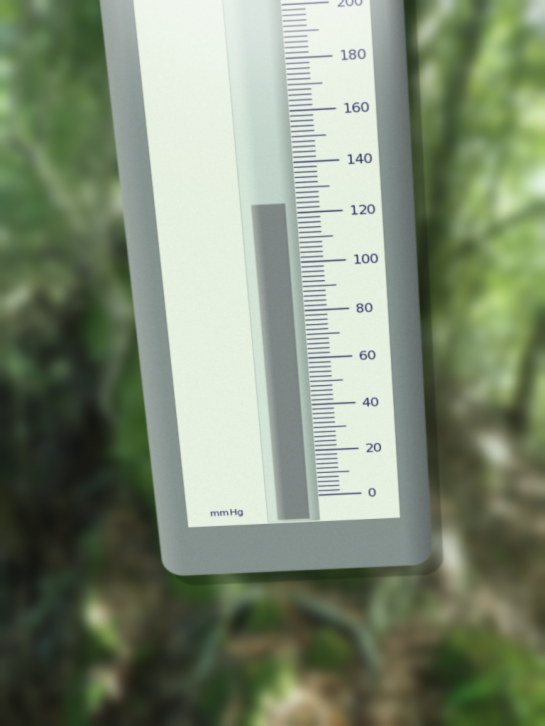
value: {"value": 124, "unit": "mmHg"}
